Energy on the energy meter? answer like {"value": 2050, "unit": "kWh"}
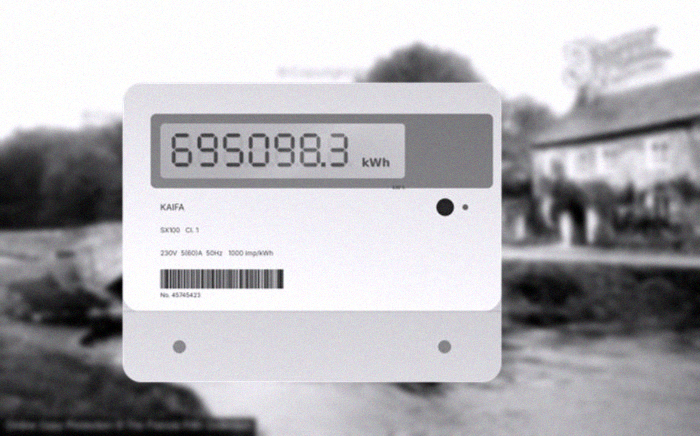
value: {"value": 695098.3, "unit": "kWh"}
